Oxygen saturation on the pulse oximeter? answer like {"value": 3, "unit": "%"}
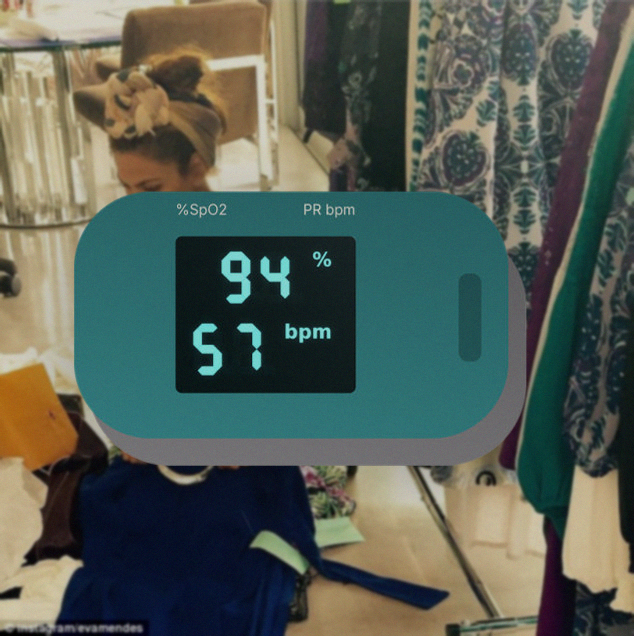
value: {"value": 94, "unit": "%"}
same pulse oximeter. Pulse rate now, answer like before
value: {"value": 57, "unit": "bpm"}
